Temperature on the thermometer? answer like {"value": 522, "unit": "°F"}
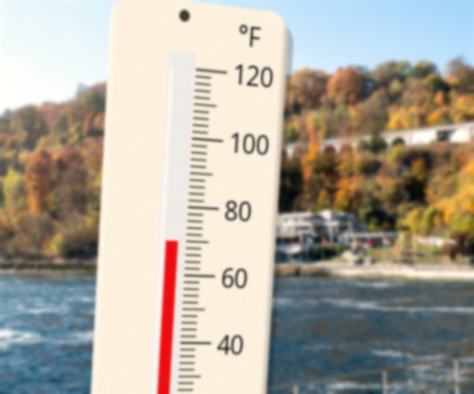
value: {"value": 70, "unit": "°F"}
